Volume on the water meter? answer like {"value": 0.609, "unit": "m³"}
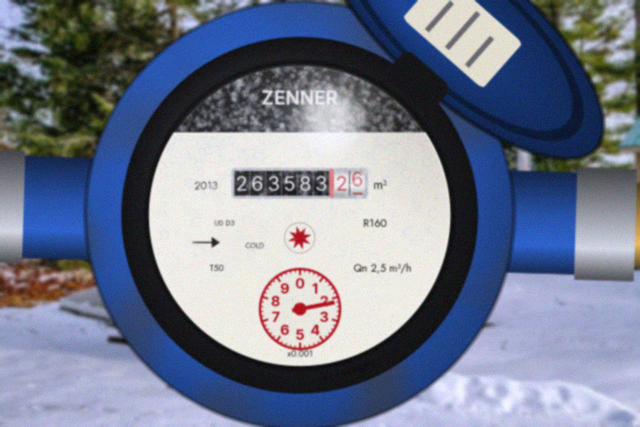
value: {"value": 263583.262, "unit": "m³"}
